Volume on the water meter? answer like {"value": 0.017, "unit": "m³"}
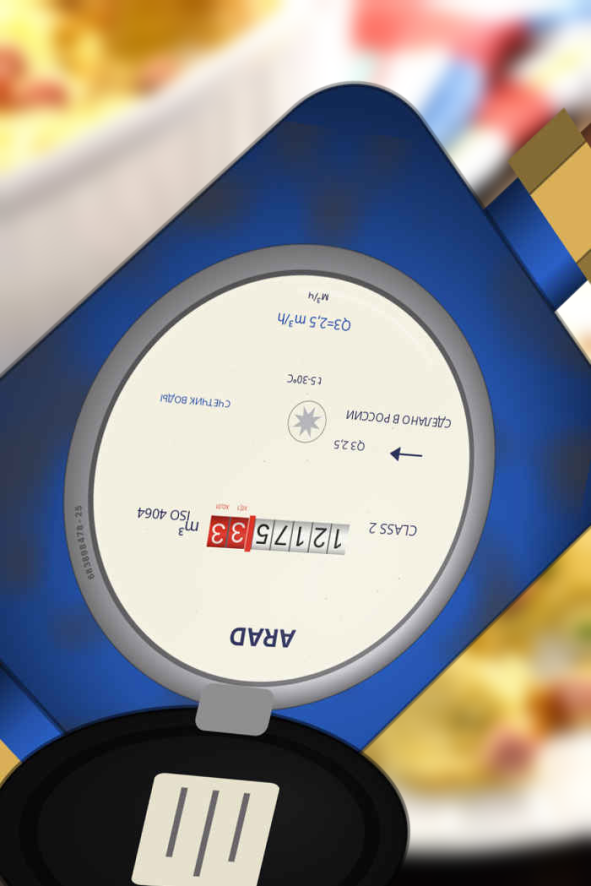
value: {"value": 12175.33, "unit": "m³"}
